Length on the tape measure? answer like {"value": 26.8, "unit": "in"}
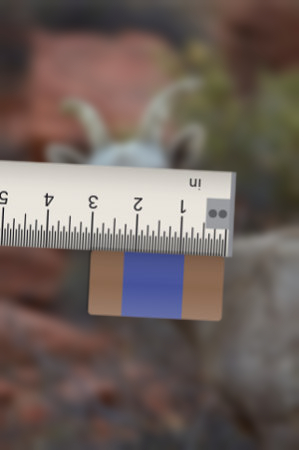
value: {"value": 3, "unit": "in"}
